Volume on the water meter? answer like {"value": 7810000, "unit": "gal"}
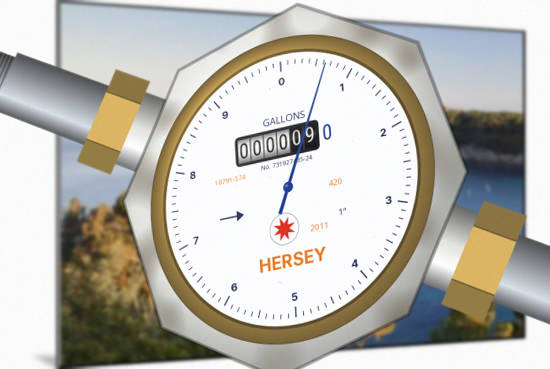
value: {"value": 90.6, "unit": "gal"}
